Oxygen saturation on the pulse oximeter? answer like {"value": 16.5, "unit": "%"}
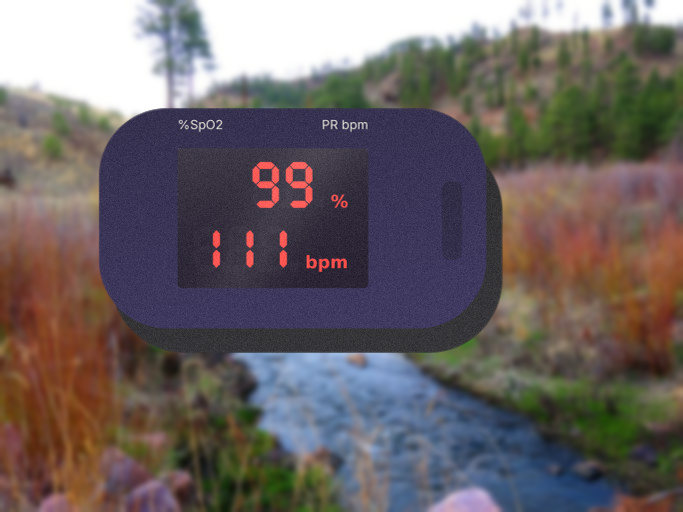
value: {"value": 99, "unit": "%"}
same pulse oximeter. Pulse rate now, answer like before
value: {"value": 111, "unit": "bpm"}
